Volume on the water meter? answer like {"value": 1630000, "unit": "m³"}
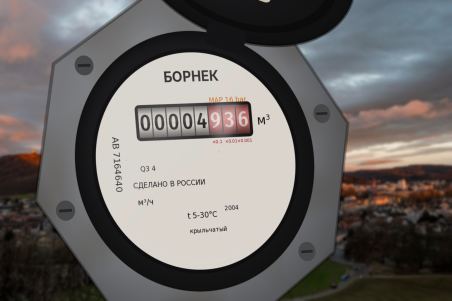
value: {"value": 4.936, "unit": "m³"}
